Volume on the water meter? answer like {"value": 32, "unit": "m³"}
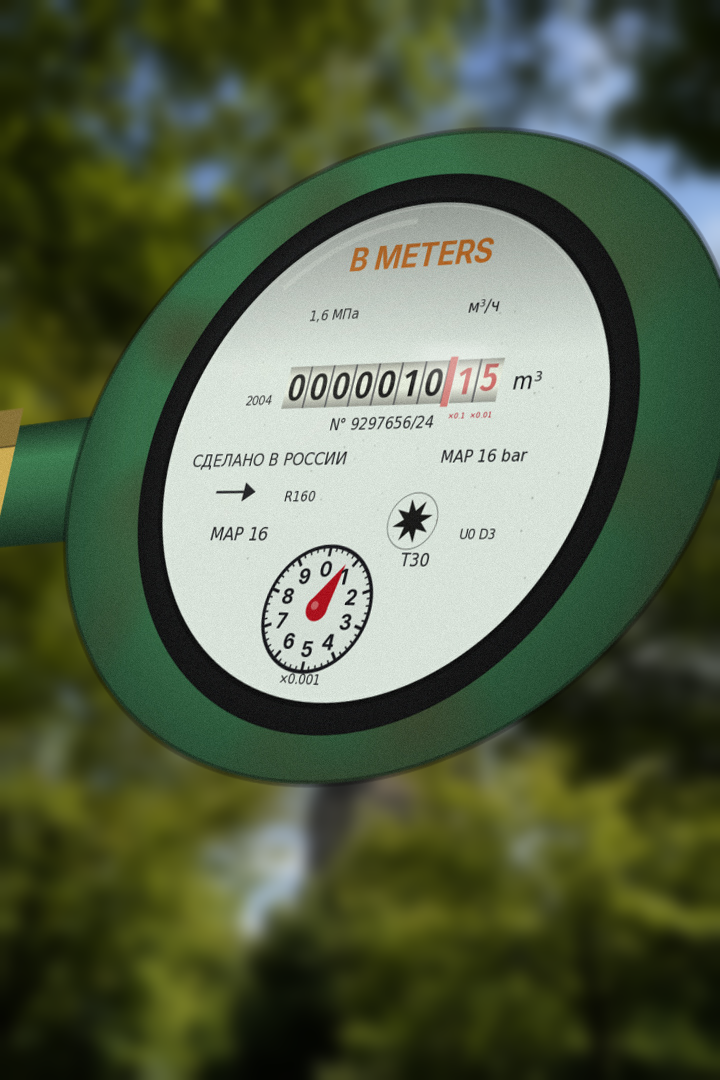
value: {"value": 10.150, "unit": "m³"}
